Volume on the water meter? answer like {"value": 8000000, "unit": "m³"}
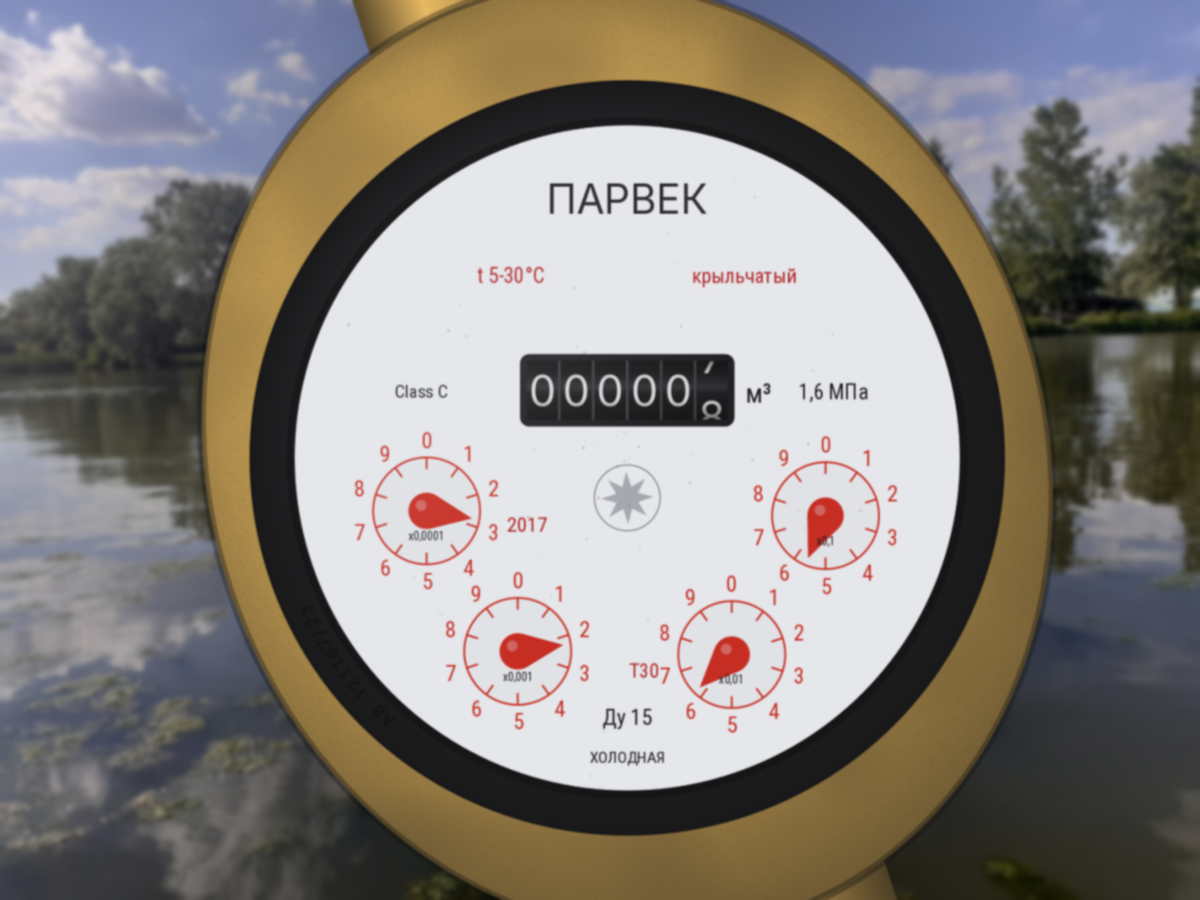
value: {"value": 7.5622, "unit": "m³"}
